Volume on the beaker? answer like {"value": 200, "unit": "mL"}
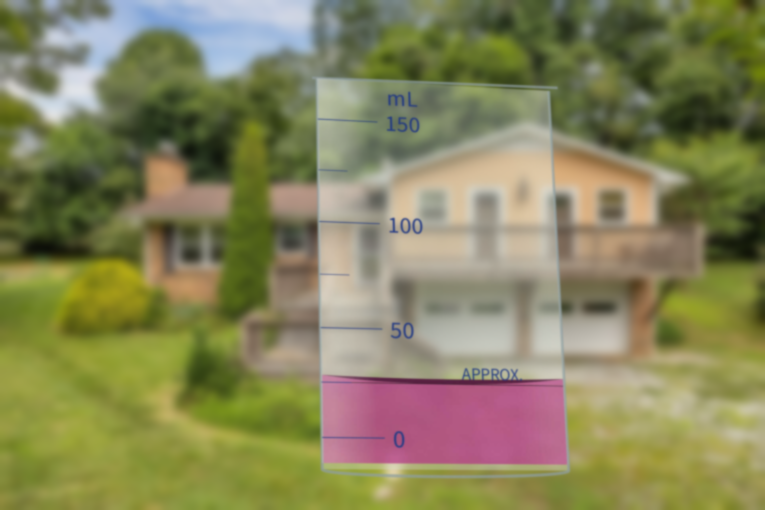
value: {"value": 25, "unit": "mL"}
